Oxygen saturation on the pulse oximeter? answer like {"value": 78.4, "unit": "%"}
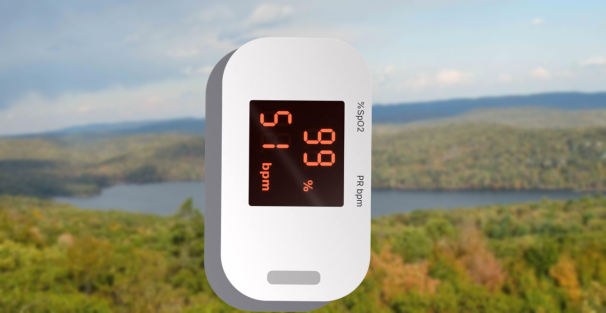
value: {"value": 99, "unit": "%"}
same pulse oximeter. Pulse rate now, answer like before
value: {"value": 51, "unit": "bpm"}
